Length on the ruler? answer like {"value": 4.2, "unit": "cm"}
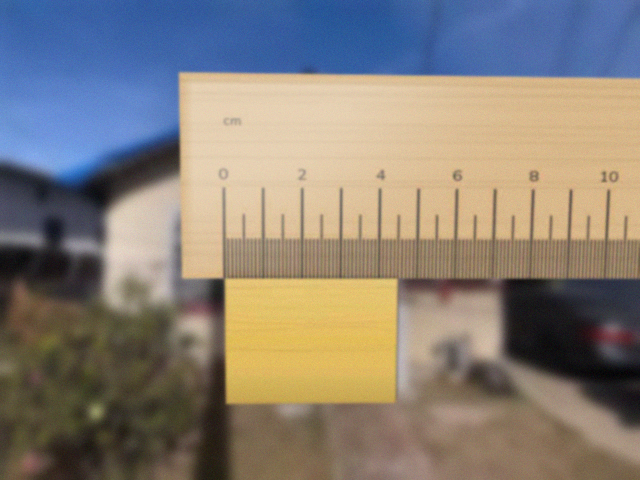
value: {"value": 4.5, "unit": "cm"}
